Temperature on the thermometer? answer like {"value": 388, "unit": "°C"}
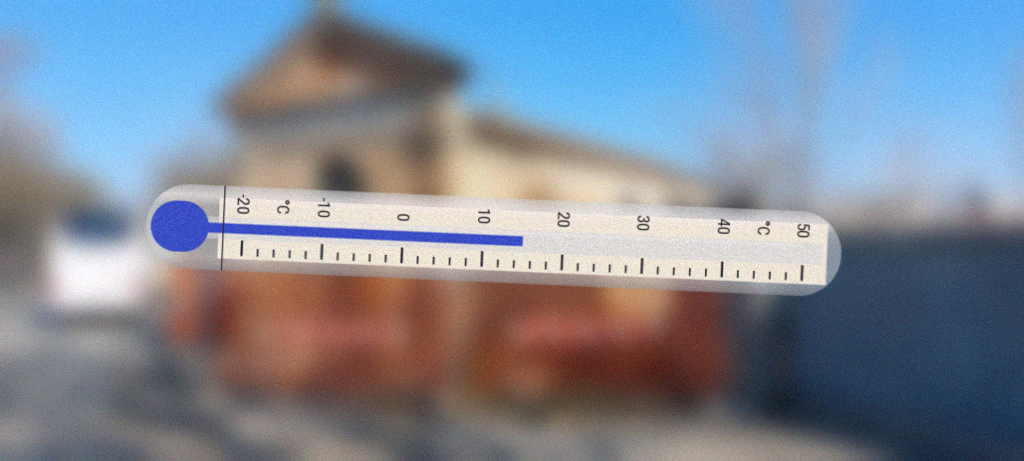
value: {"value": 15, "unit": "°C"}
